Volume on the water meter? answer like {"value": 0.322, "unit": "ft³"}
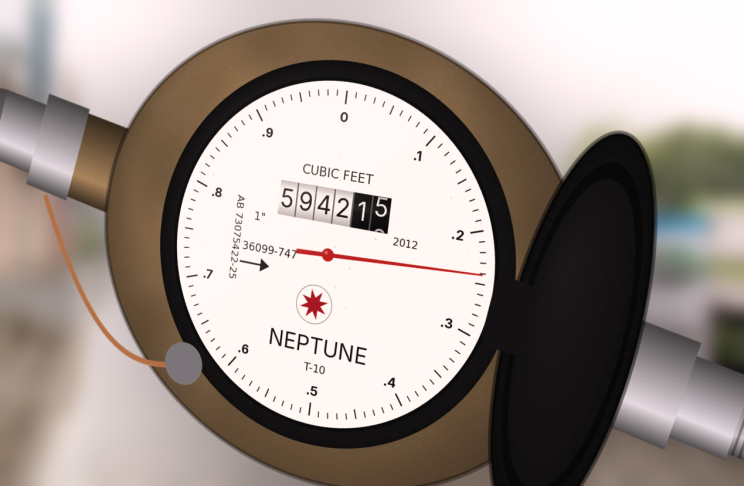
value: {"value": 594215.24, "unit": "ft³"}
